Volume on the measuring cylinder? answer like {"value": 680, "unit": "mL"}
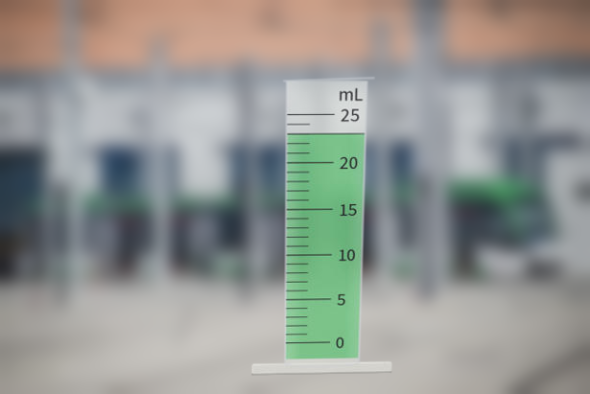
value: {"value": 23, "unit": "mL"}
